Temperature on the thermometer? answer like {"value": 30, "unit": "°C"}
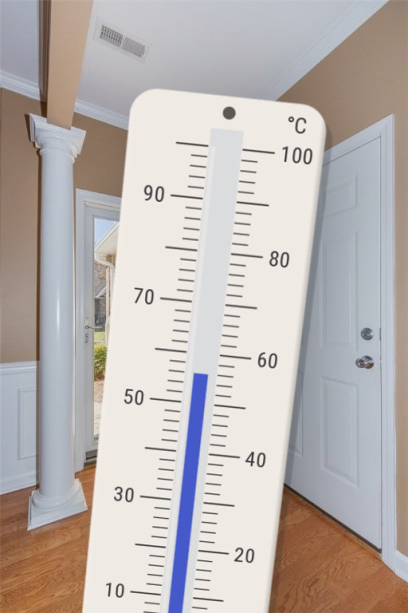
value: {"value": 56, "unit": "°C"}
